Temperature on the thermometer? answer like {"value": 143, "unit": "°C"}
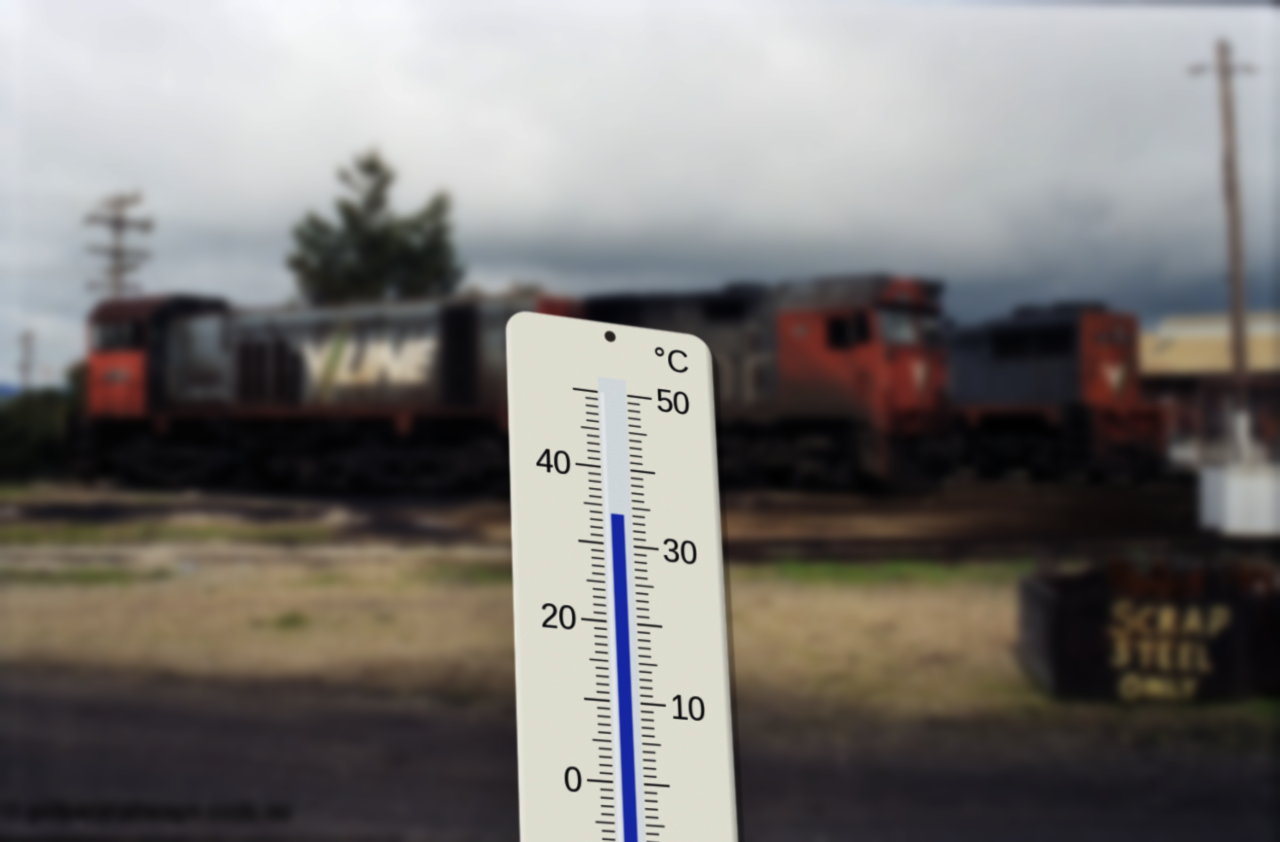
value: {"value": 34, "unit": "°C"}
